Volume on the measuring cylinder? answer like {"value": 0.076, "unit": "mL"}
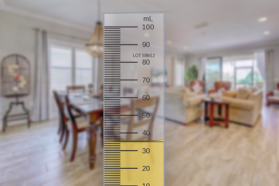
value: {"value": 35, "unit": "mL"}
